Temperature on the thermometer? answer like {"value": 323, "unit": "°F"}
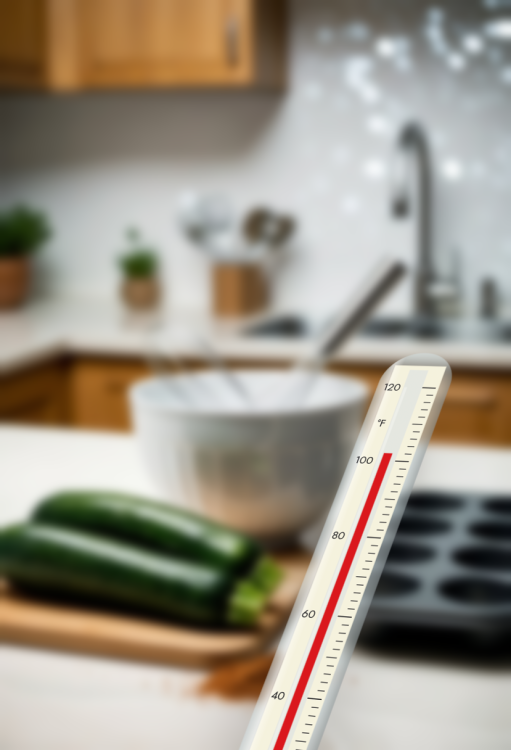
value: {"value": 102, "unit": "°F"}
